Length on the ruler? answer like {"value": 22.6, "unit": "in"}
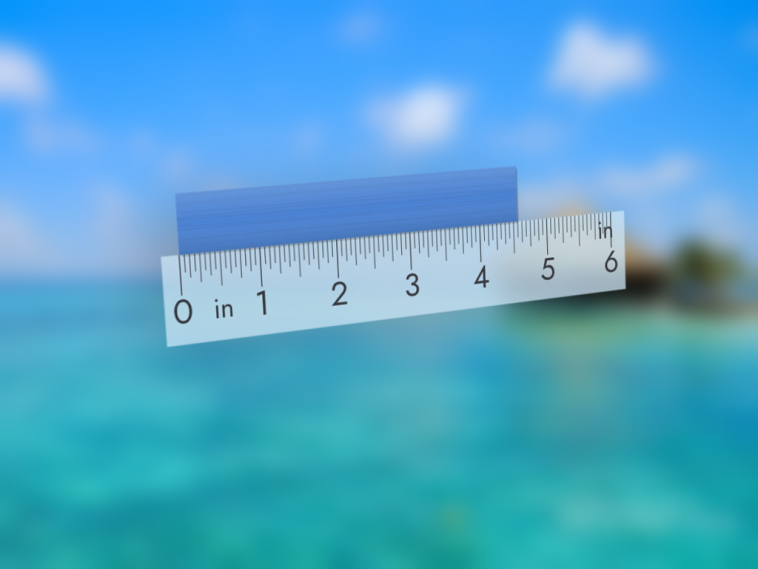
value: {"value": 4.5625, "unit": "in"}
